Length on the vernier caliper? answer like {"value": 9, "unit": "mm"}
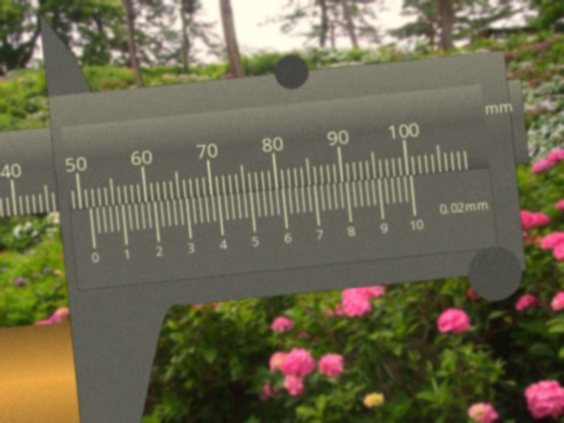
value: {"value": 51.5, "unit": "mm"}
